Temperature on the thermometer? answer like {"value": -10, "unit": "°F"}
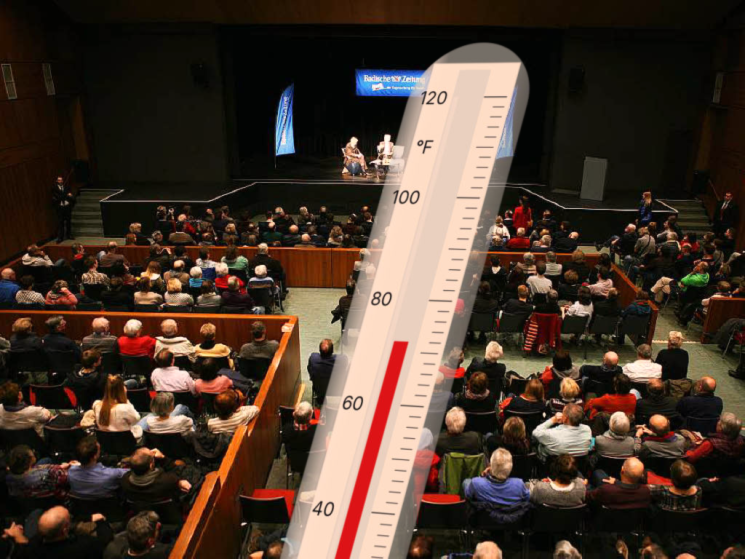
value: {"value": 72, "unit": "°F"}
